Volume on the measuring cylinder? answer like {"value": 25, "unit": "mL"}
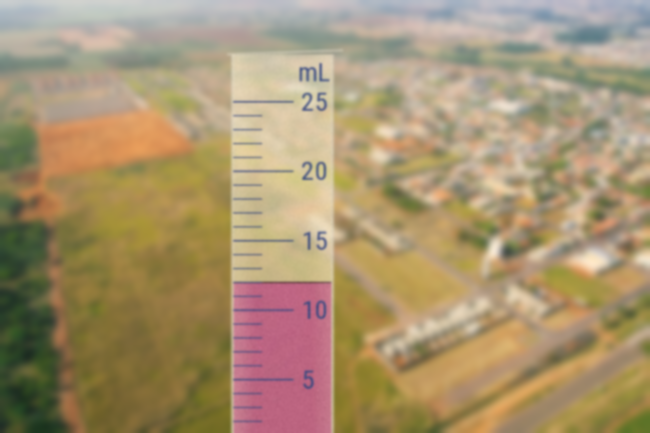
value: {"value": 12, "unit": "mL"}
